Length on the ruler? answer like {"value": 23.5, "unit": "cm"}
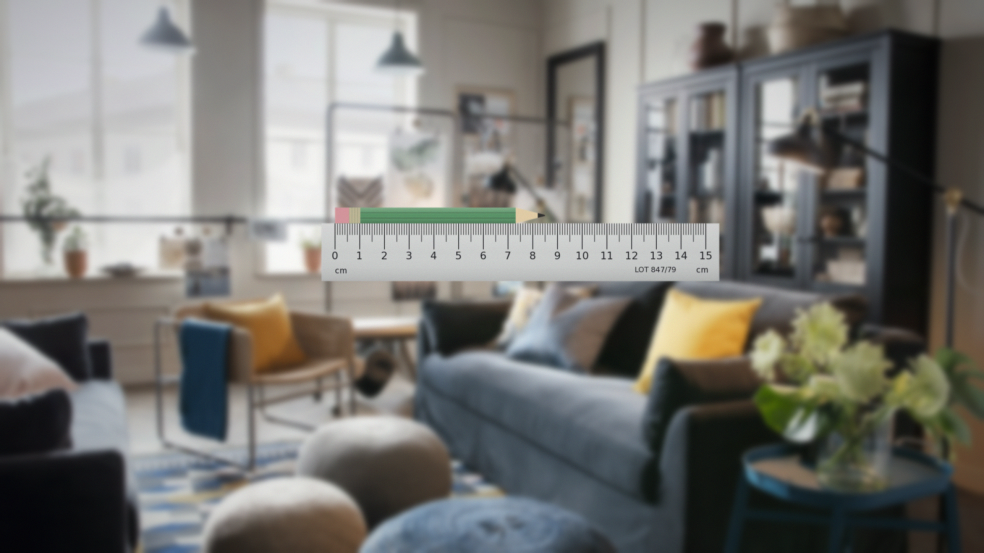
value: {"value": 8.5, "unit": "cm"}
